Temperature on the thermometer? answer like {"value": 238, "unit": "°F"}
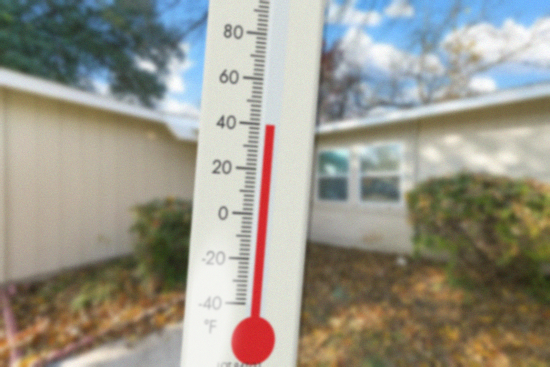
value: {"value": 40, "unit": "°F"}
